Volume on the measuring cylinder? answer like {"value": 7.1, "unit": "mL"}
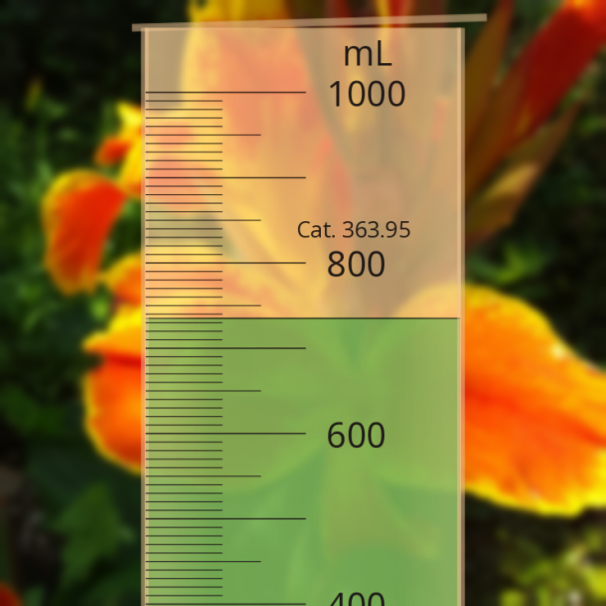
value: {"value": 735, "unit": "mL"}
